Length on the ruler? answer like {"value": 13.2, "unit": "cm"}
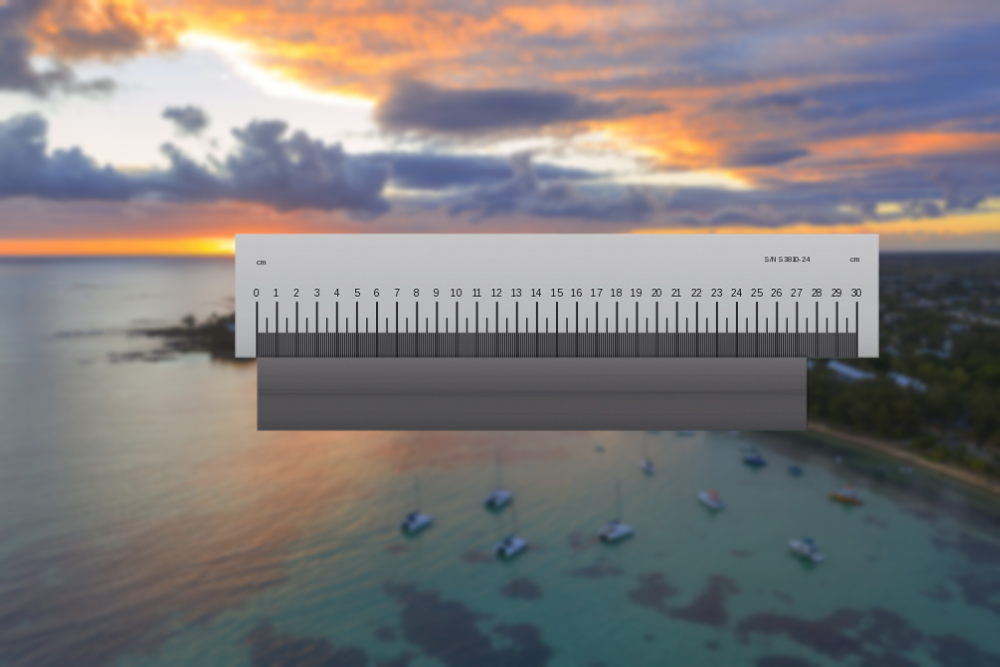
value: {"value": 27.5, "unit": "cm"}
